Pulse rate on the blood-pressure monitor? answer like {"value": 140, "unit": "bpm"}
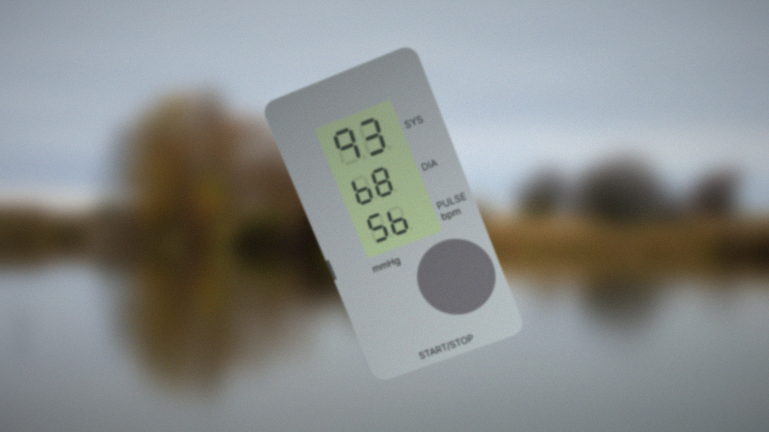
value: {"value": 56, "unit": "bpm"}
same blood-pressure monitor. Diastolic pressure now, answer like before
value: {"value": 68, "unit": "mmHg"}
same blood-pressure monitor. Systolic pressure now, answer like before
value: {"value": 93, "unit": "mmHg"}
